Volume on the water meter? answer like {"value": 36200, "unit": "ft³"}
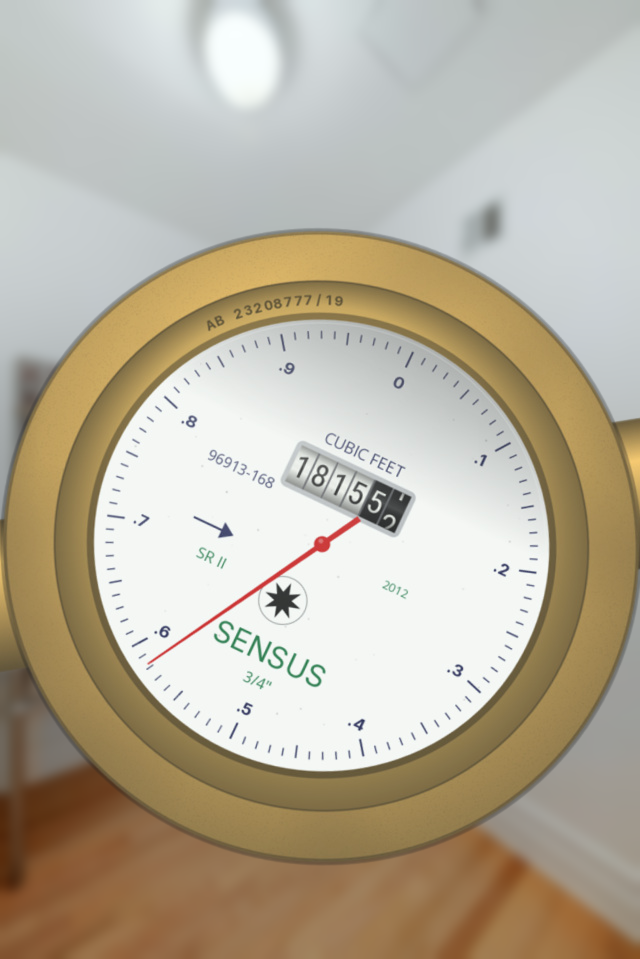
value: {"value": 181551.58, "unit": "ft³"}
